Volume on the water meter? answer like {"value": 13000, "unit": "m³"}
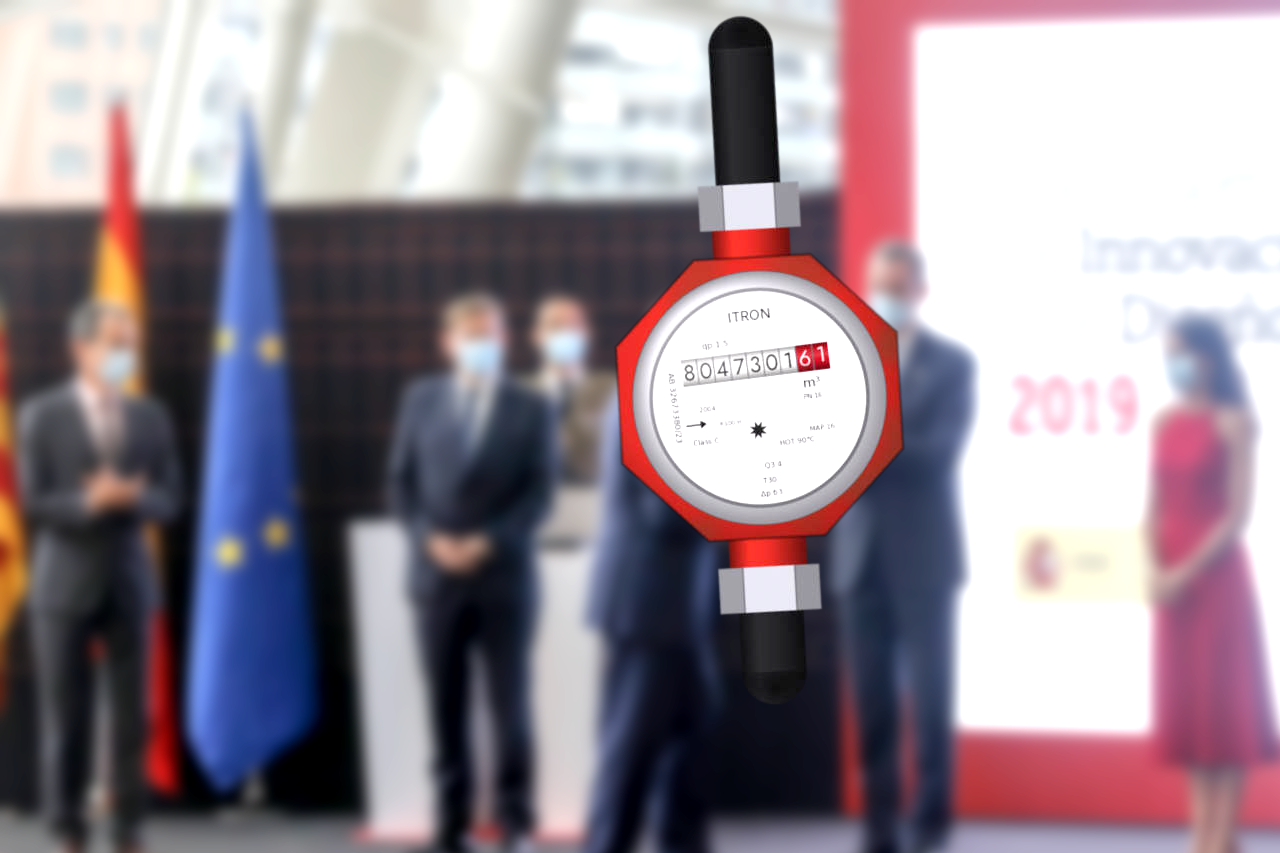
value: {"value": 8047301.61, "unit": "m³"}
